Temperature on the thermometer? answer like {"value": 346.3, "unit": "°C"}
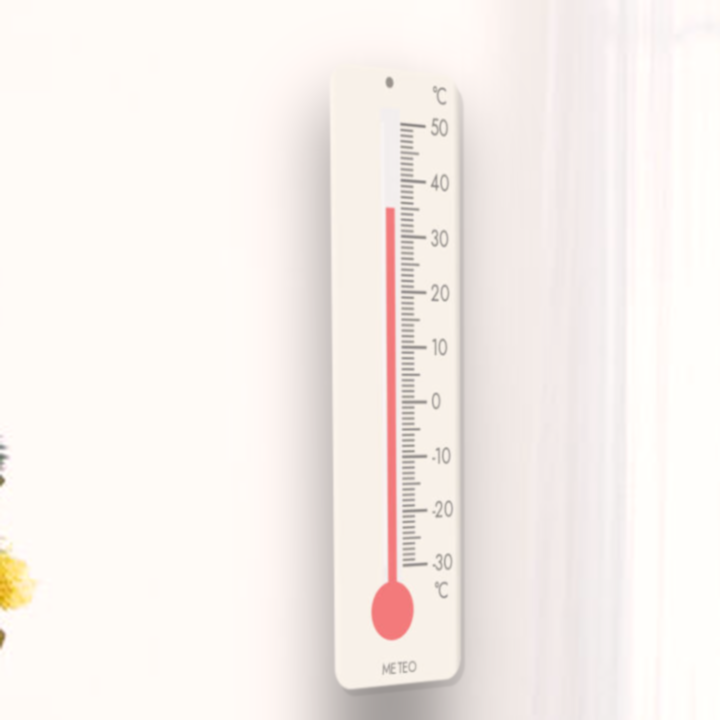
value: {"value": 35, "unit": "°C"}
